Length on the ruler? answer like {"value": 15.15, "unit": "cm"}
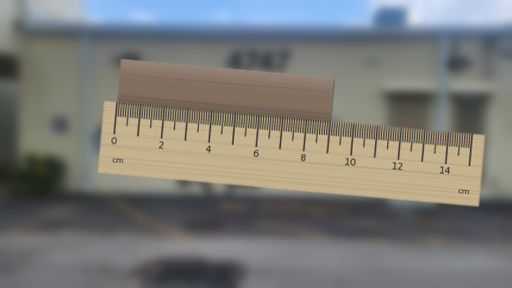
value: {"value": 9, "unit": "cm"}
